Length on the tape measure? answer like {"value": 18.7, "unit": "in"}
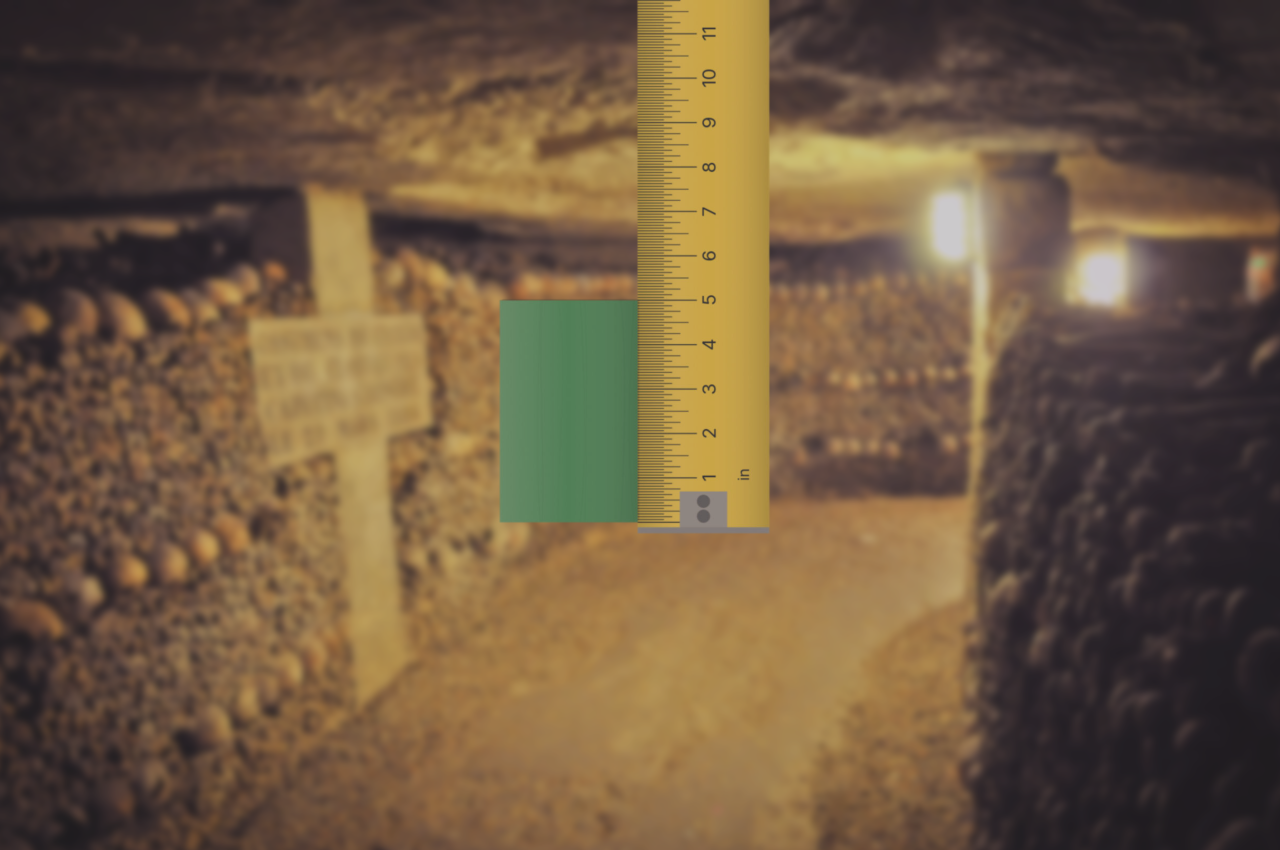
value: {"value": 5, "unit": "in"}
